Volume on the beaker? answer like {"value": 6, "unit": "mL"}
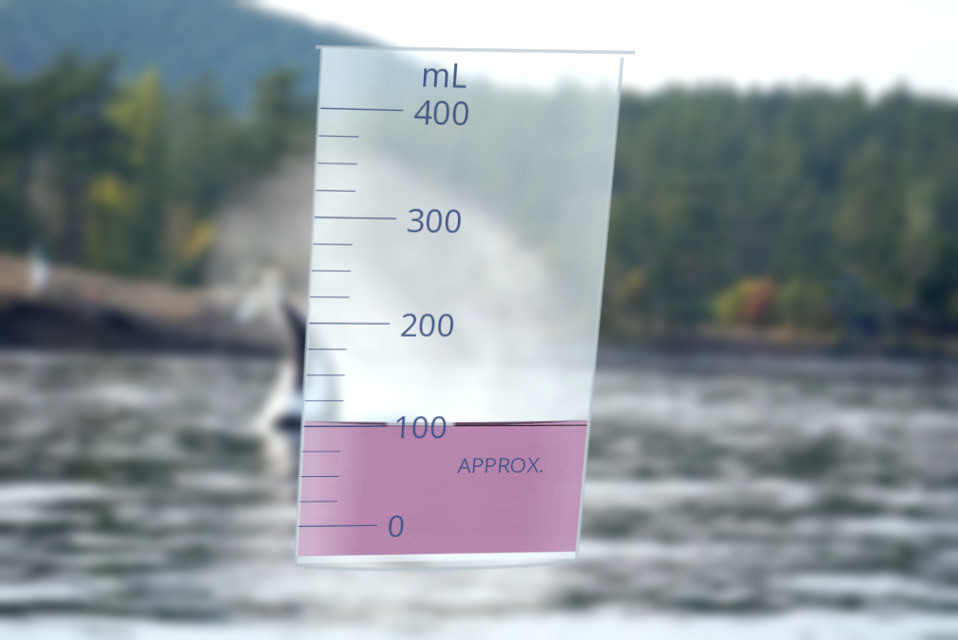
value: {"value": 100, "unit": "mL"}
